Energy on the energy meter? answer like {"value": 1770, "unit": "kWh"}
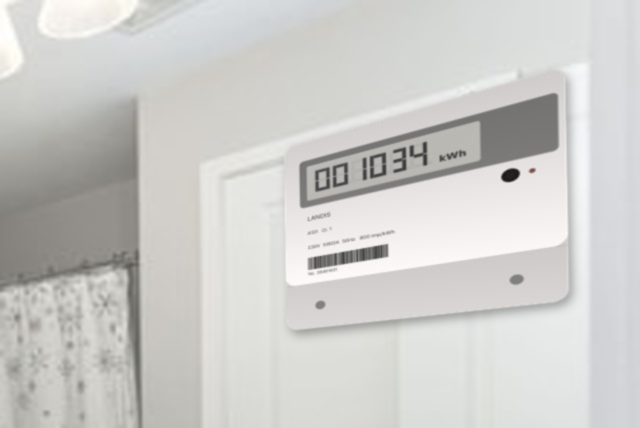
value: {"value": 1034, "unit": "kWh"}
